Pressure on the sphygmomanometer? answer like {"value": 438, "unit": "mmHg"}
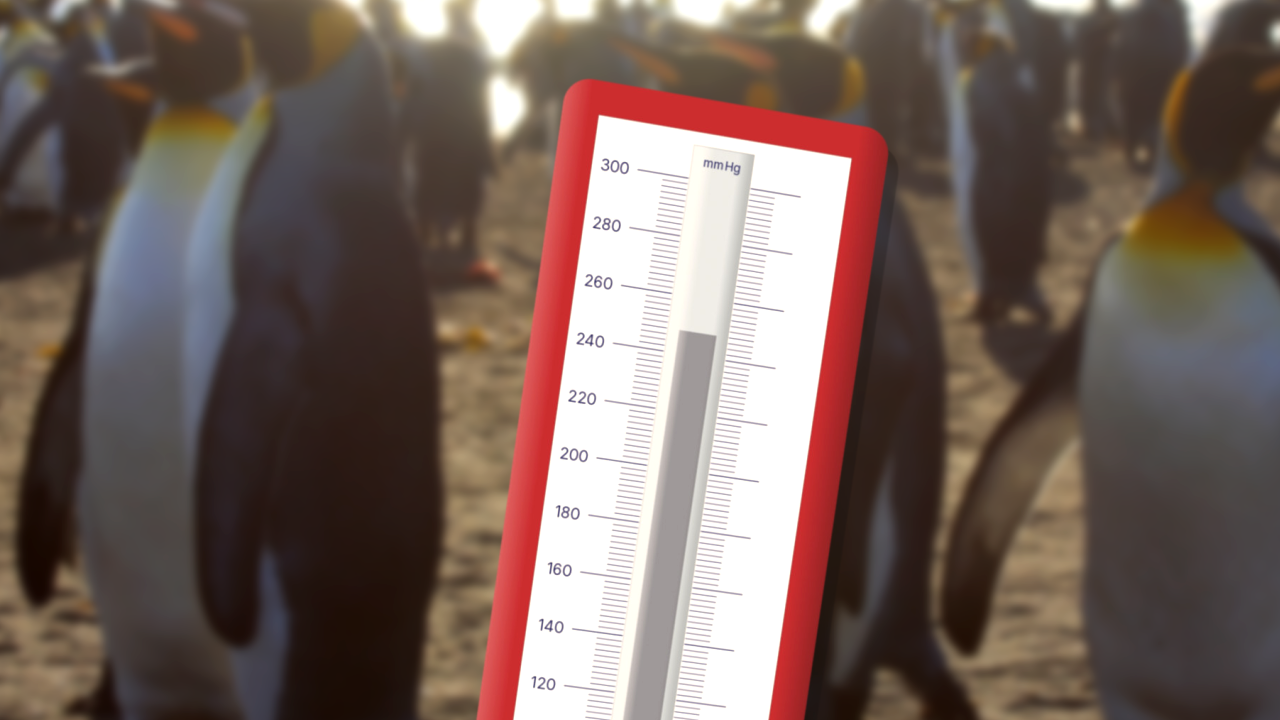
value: {"value": 248, "unit": "mmHg"}
